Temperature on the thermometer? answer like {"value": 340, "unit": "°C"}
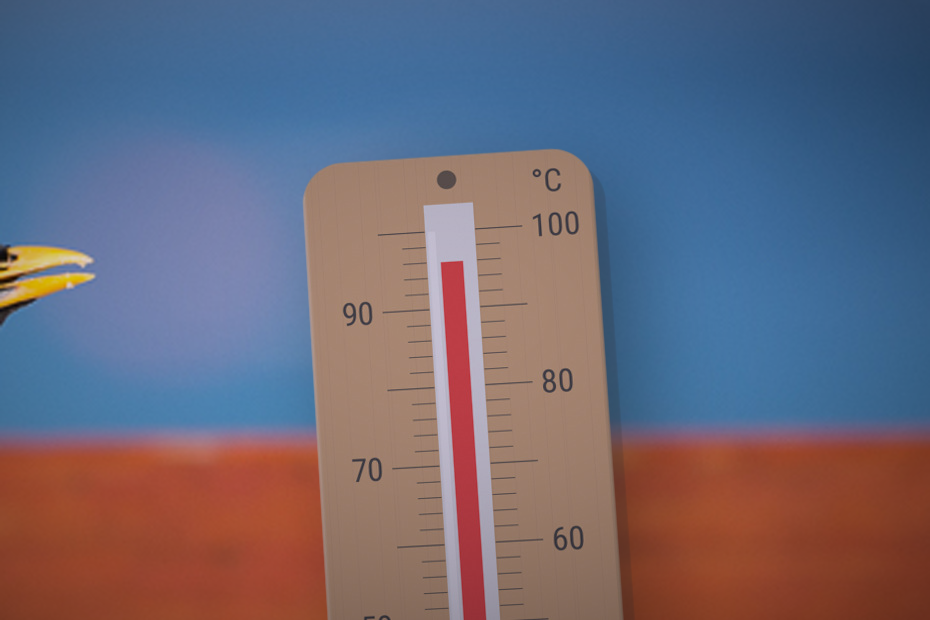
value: {"value": 96, "unit": "°C"}
